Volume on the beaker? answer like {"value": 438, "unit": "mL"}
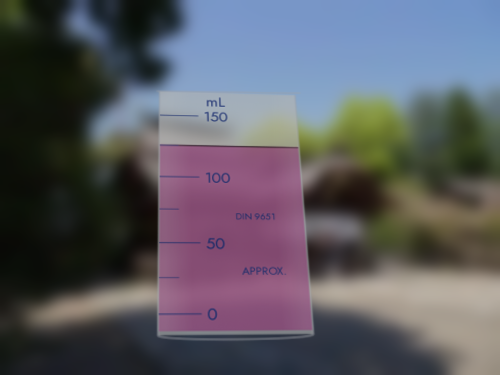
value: {"value": 125, "unit": "mL"}
